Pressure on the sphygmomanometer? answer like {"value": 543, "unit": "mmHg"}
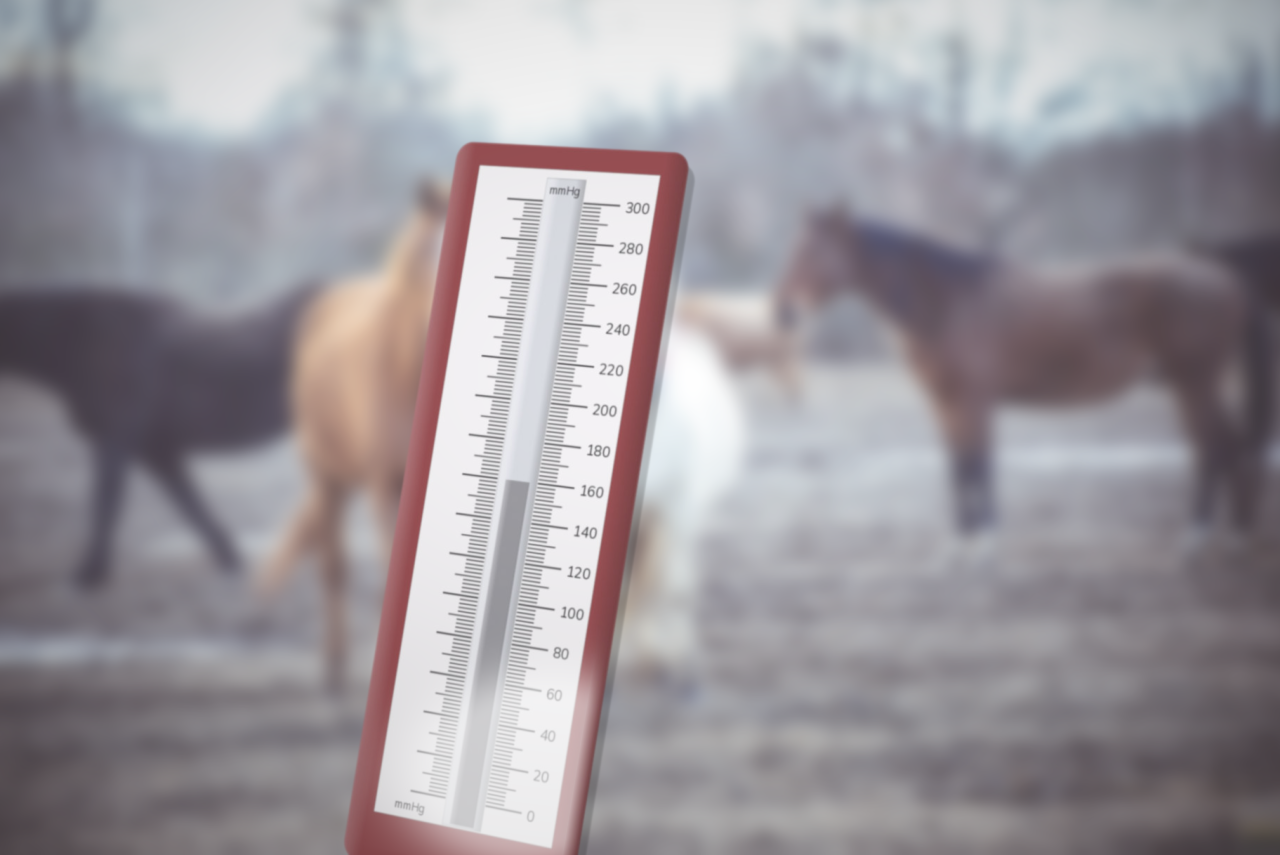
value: {"value": 160, "unit": "mmHg"}
